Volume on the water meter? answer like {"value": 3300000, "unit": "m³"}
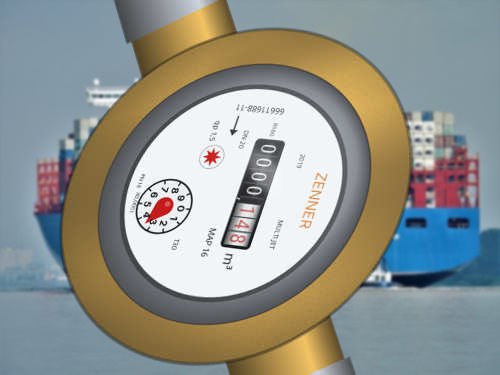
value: {"value": 0.1483, "unit": "m³"}
